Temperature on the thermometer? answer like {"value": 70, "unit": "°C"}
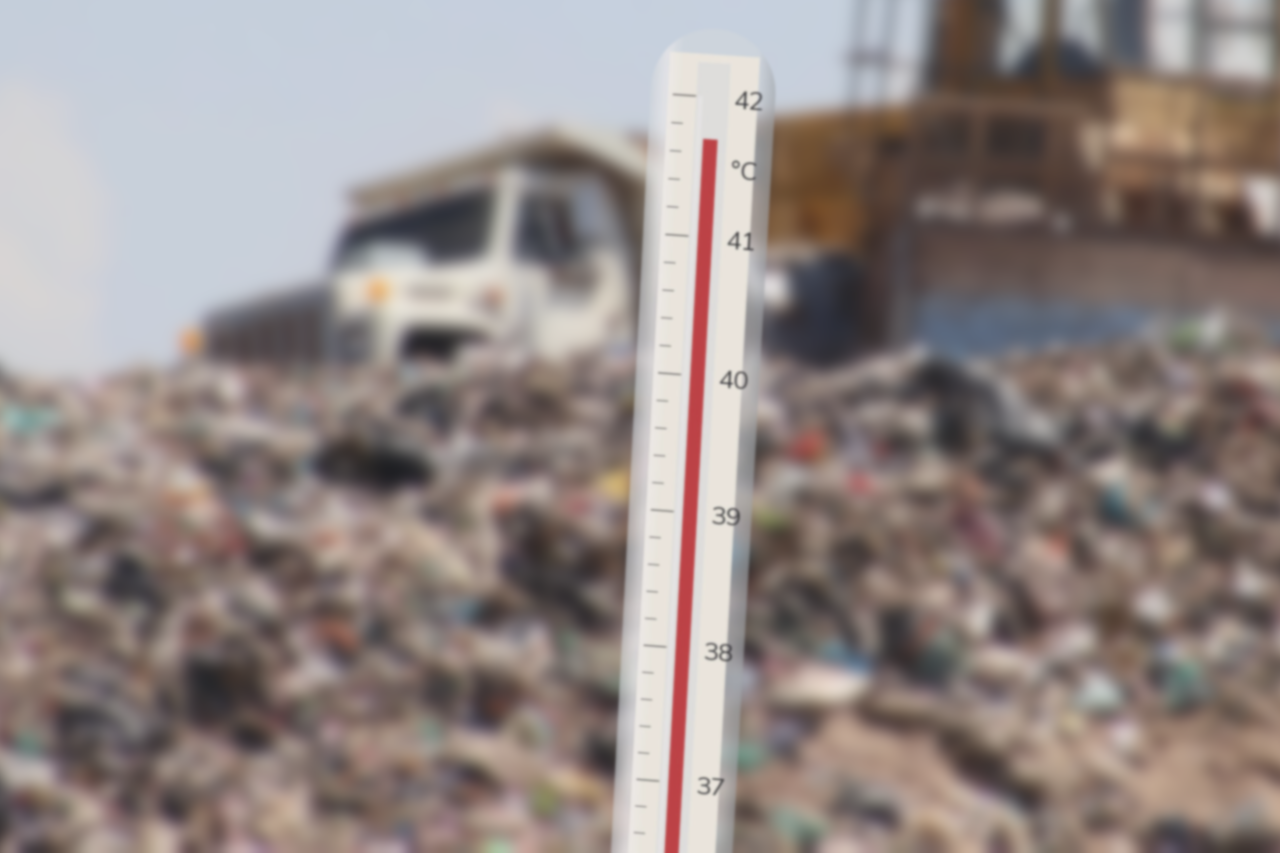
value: {"value": 41.7, "unit": "°C"}
